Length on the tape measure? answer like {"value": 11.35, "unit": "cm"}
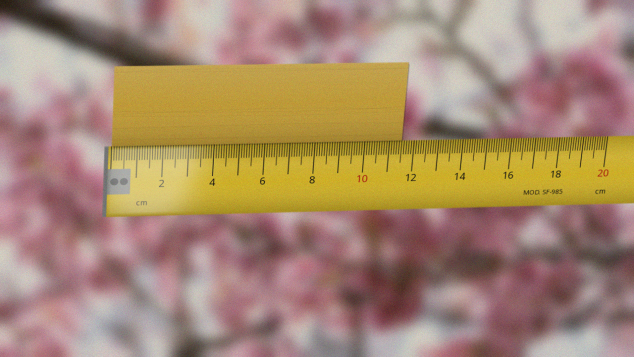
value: {"value": 11.5, "unit": "cm"}
